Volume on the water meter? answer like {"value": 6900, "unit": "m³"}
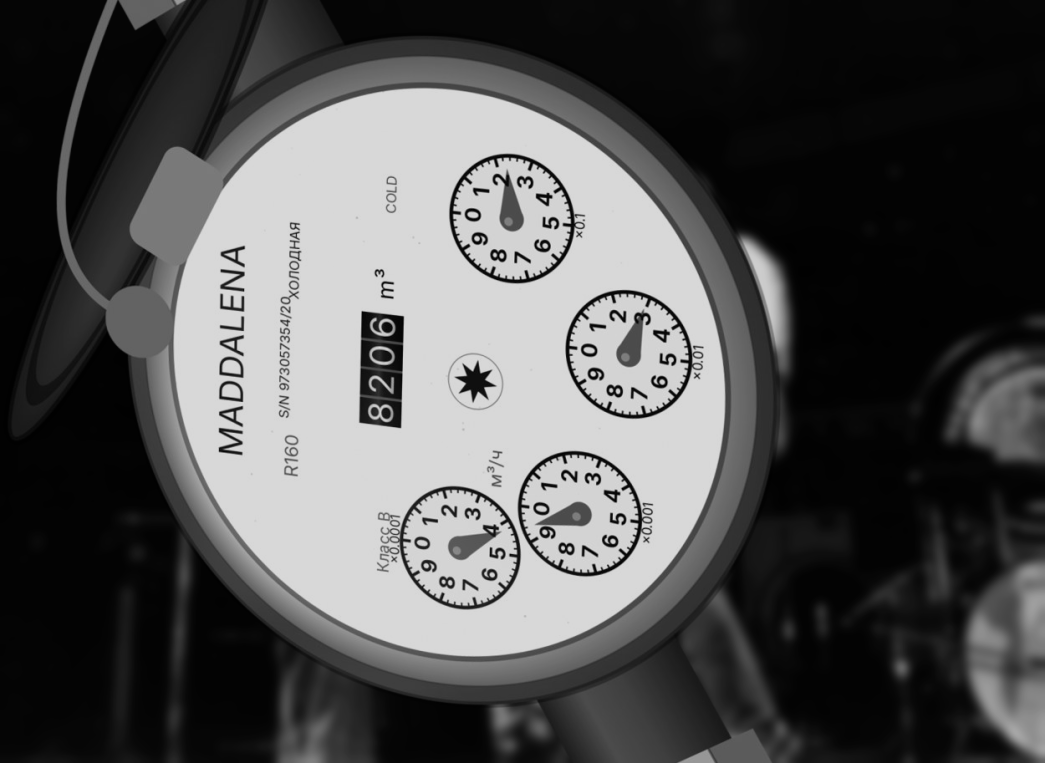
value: {"value": 8206.2294, "unit": "m³"}
